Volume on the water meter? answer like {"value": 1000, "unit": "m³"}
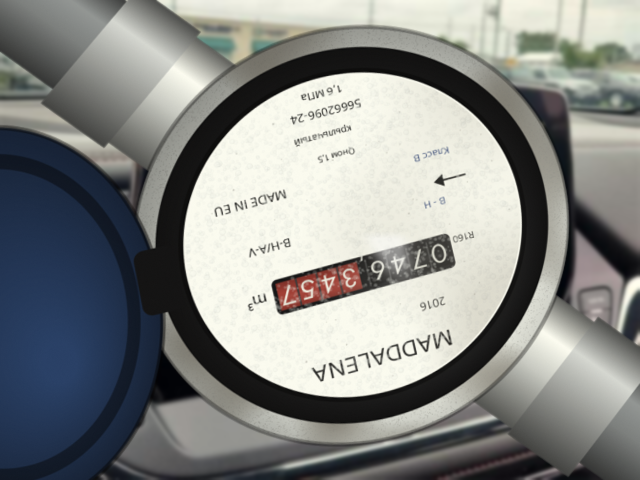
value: {"value": 746.3457, "unit": "m³"}
